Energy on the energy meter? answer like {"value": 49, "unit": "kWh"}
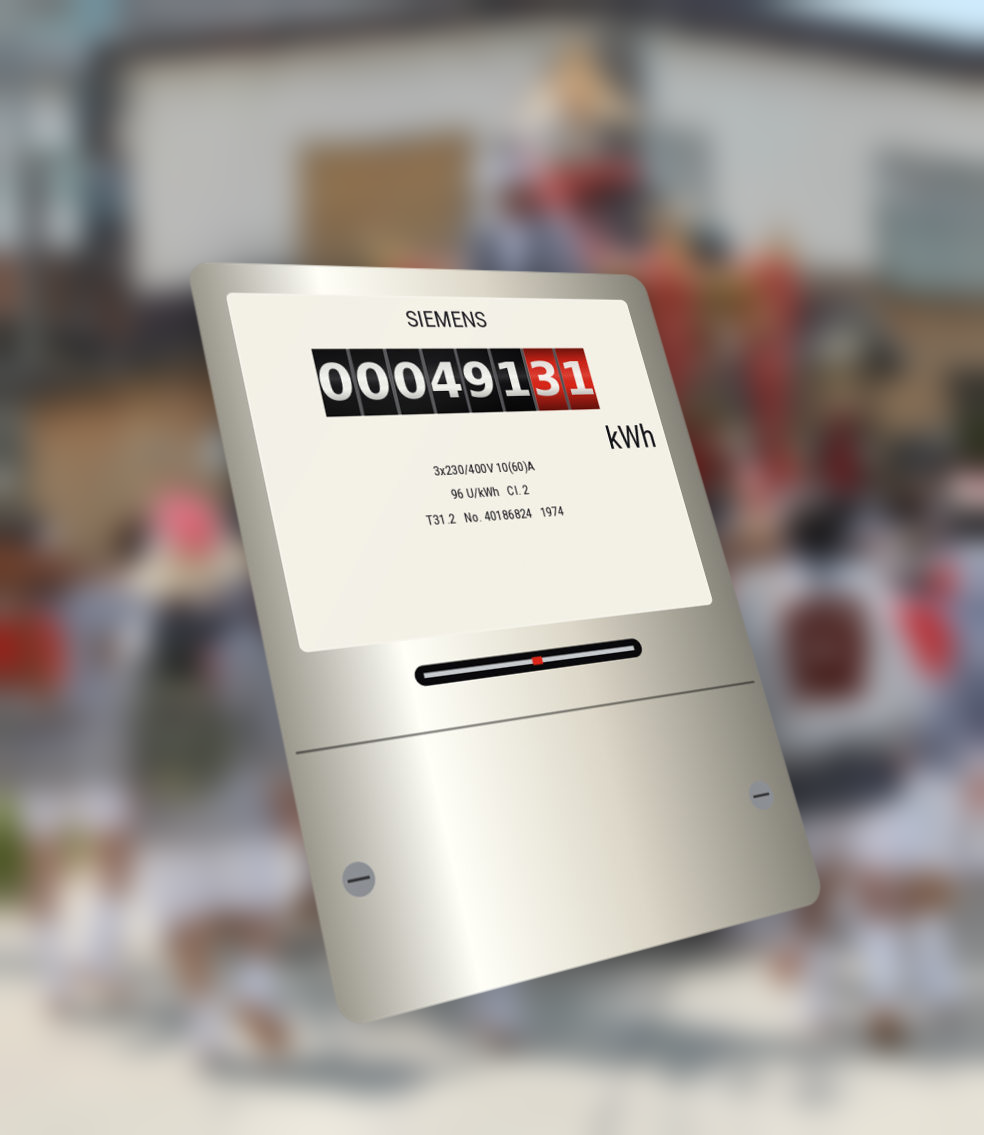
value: {"value": 491.31, "unit": "kWh"}
